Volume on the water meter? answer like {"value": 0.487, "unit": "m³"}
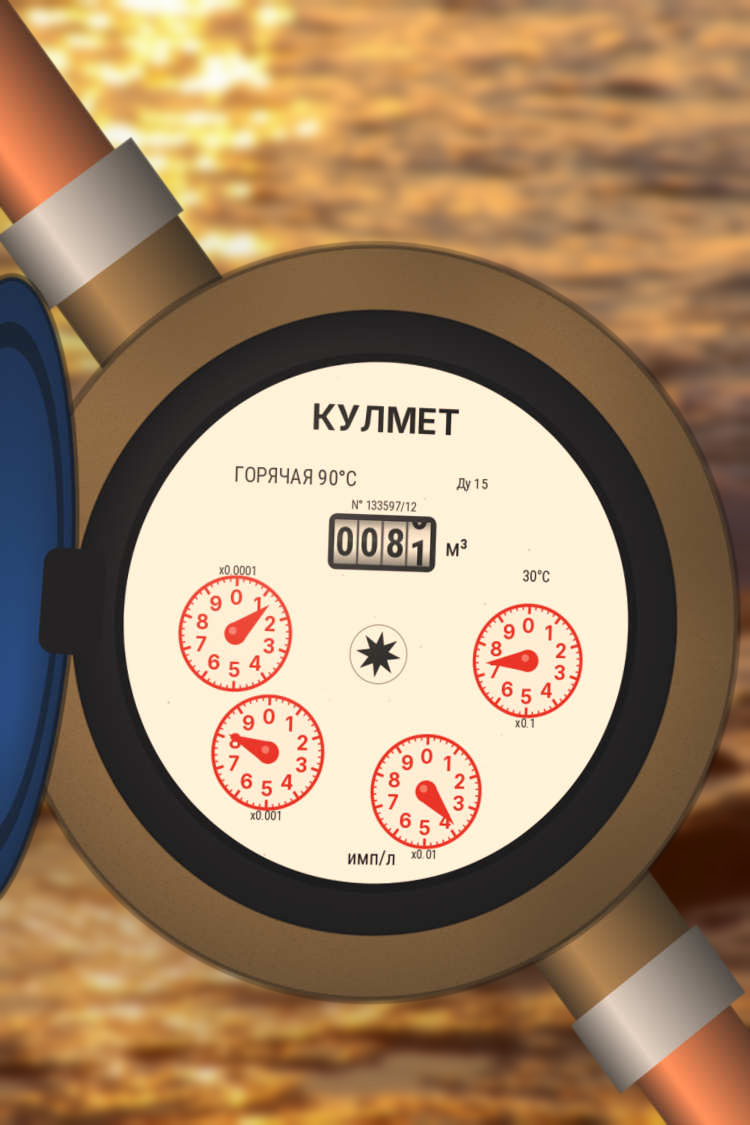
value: {"value": 80.7381, "unit": "m³"}
